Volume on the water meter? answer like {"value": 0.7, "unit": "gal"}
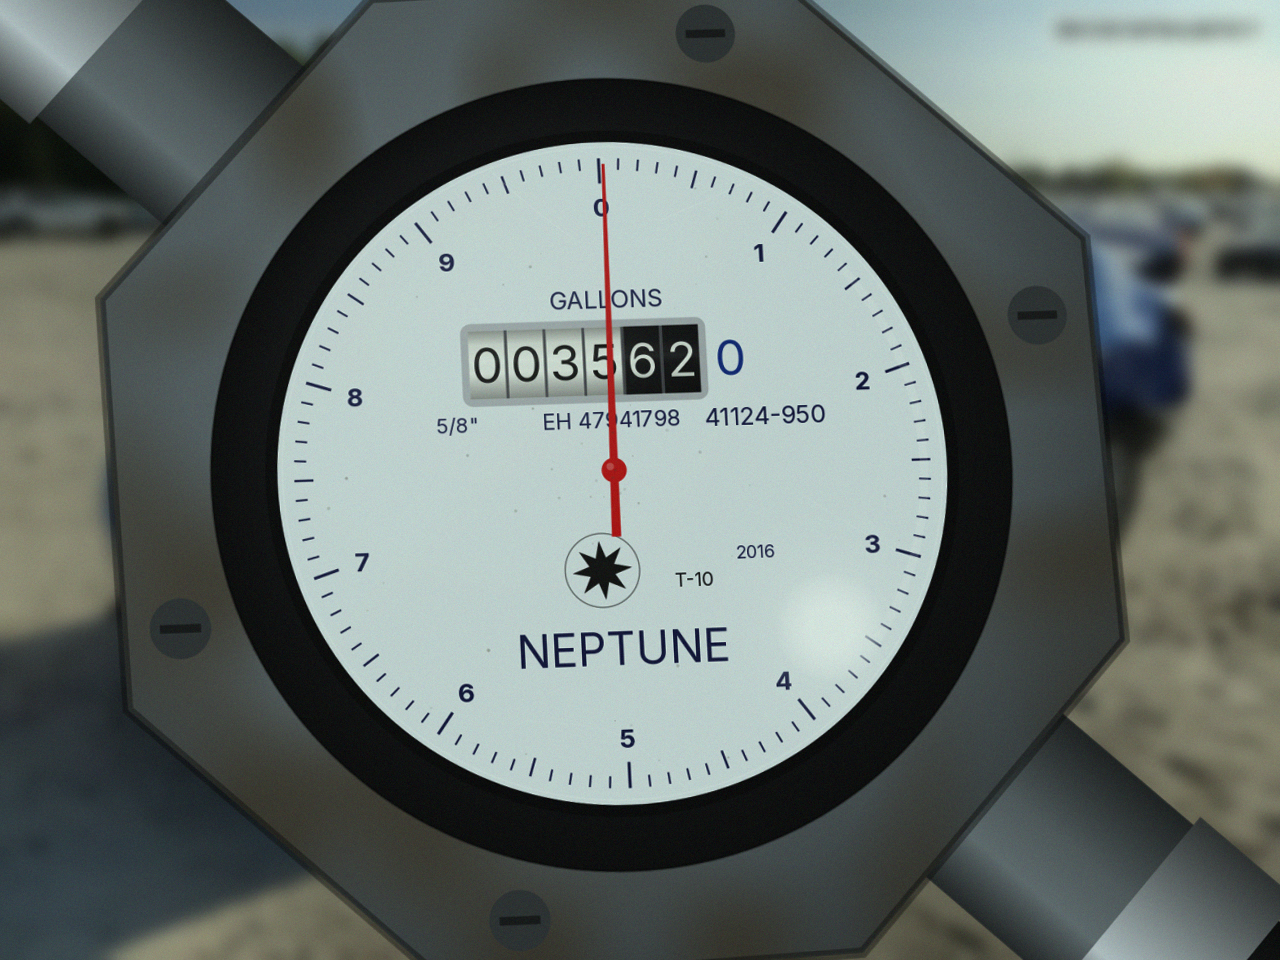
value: {"value": 35620.0, "unit": "gal"}
